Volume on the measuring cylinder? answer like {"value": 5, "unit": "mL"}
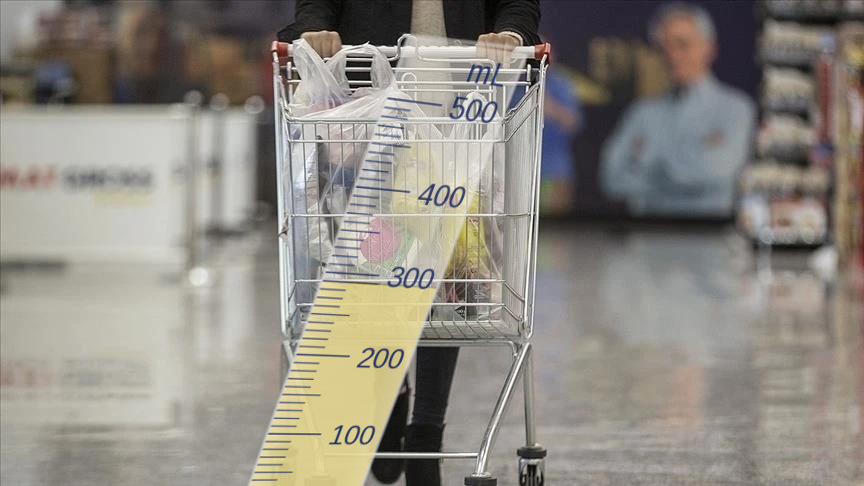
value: {"value": 290, "unit": "mL"}
